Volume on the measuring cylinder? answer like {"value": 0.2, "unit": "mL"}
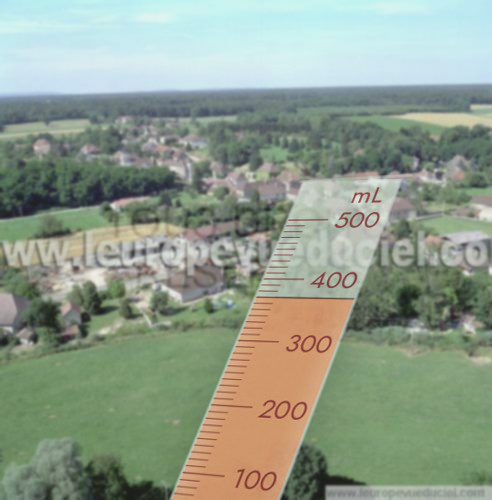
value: {"value": 370, "unit": "mL"}
